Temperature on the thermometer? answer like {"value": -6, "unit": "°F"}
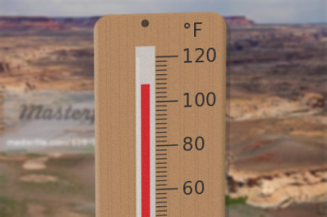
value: {"value": 108, "unit": "°F"}
